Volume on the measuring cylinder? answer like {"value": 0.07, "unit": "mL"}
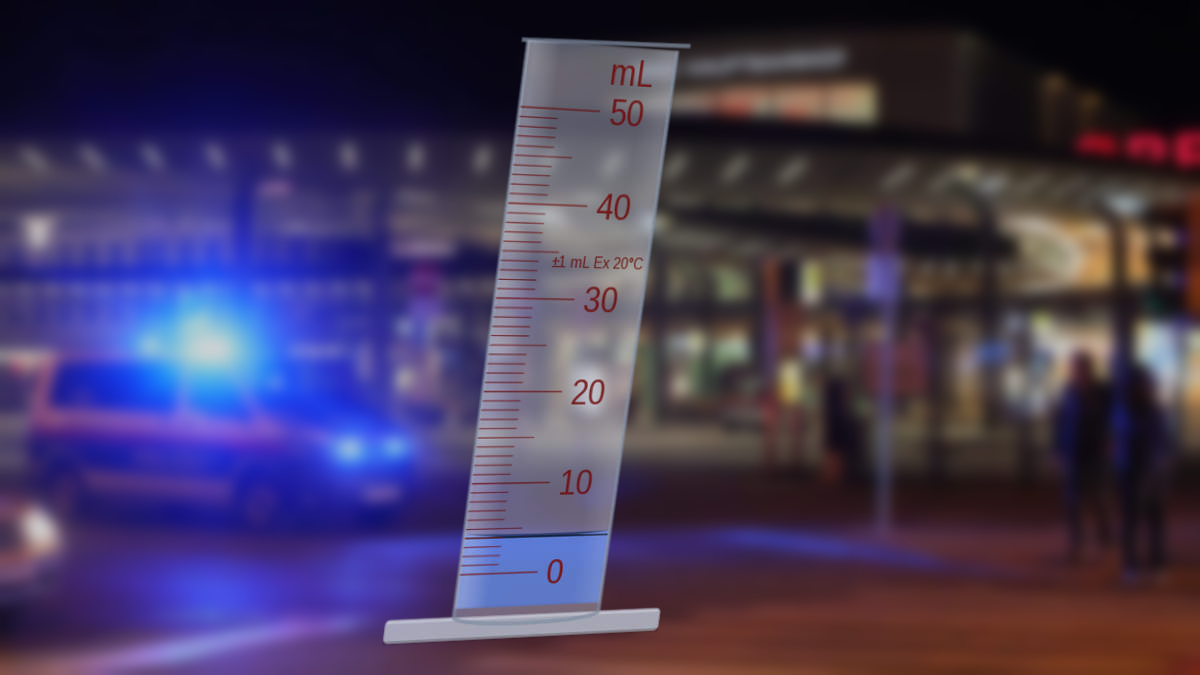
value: {"value": 4, "unit": "mL"}
